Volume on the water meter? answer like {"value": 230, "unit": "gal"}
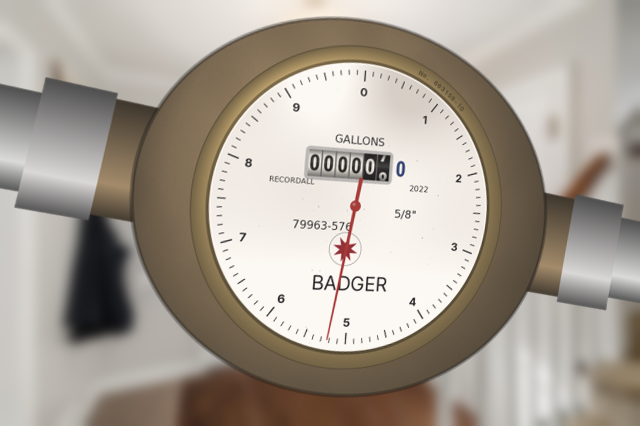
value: {"value": 75.2, "unit": "gal"}
